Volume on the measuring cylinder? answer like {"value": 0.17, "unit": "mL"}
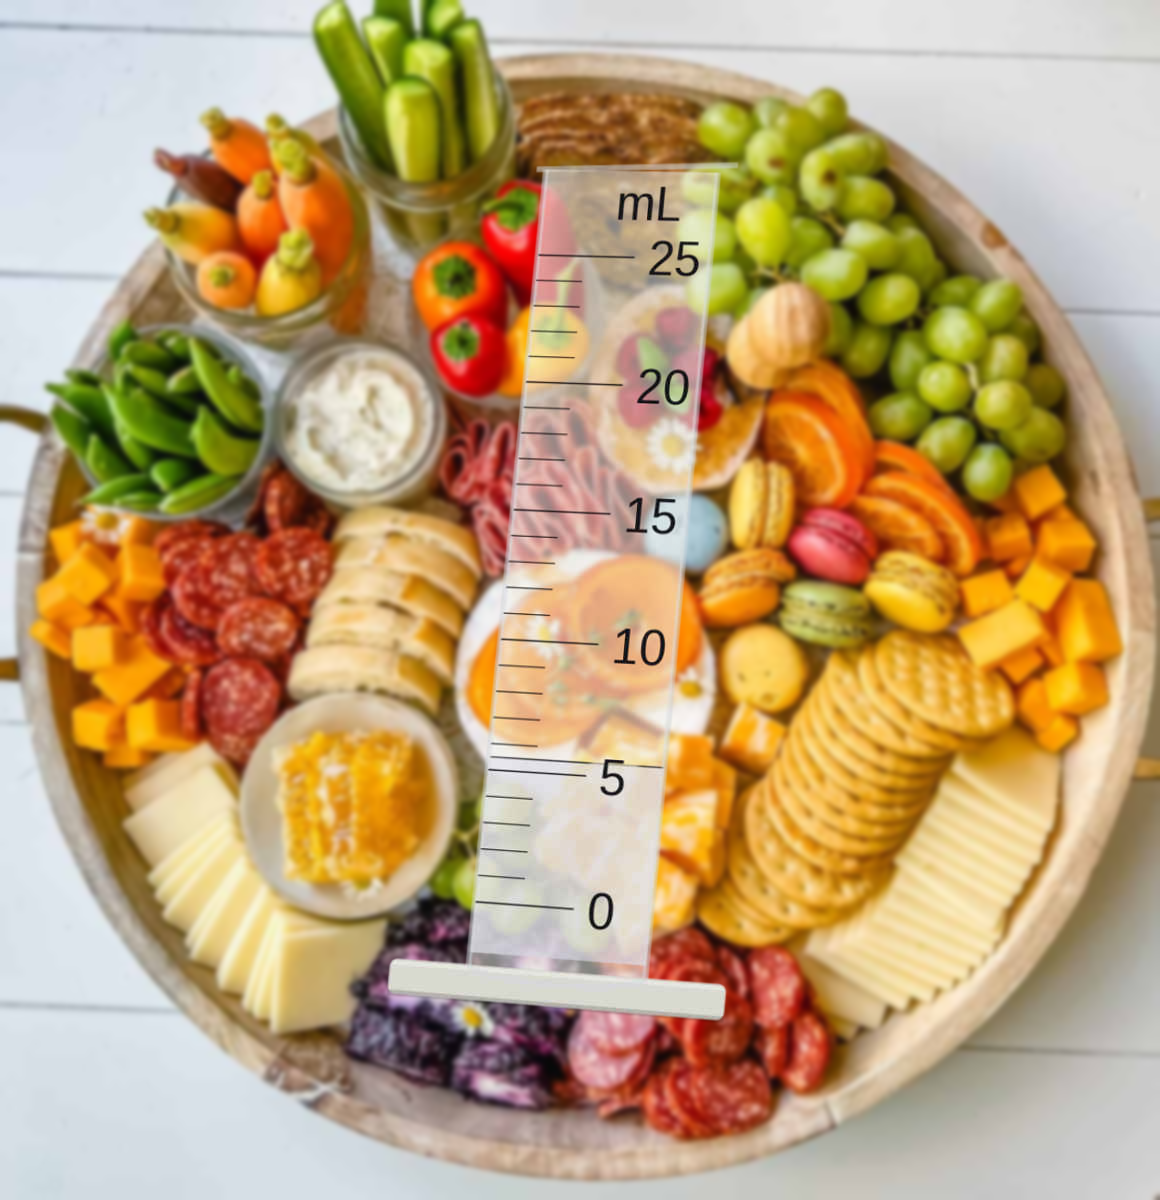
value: {"value": 5.5, "unit": "mL"}
